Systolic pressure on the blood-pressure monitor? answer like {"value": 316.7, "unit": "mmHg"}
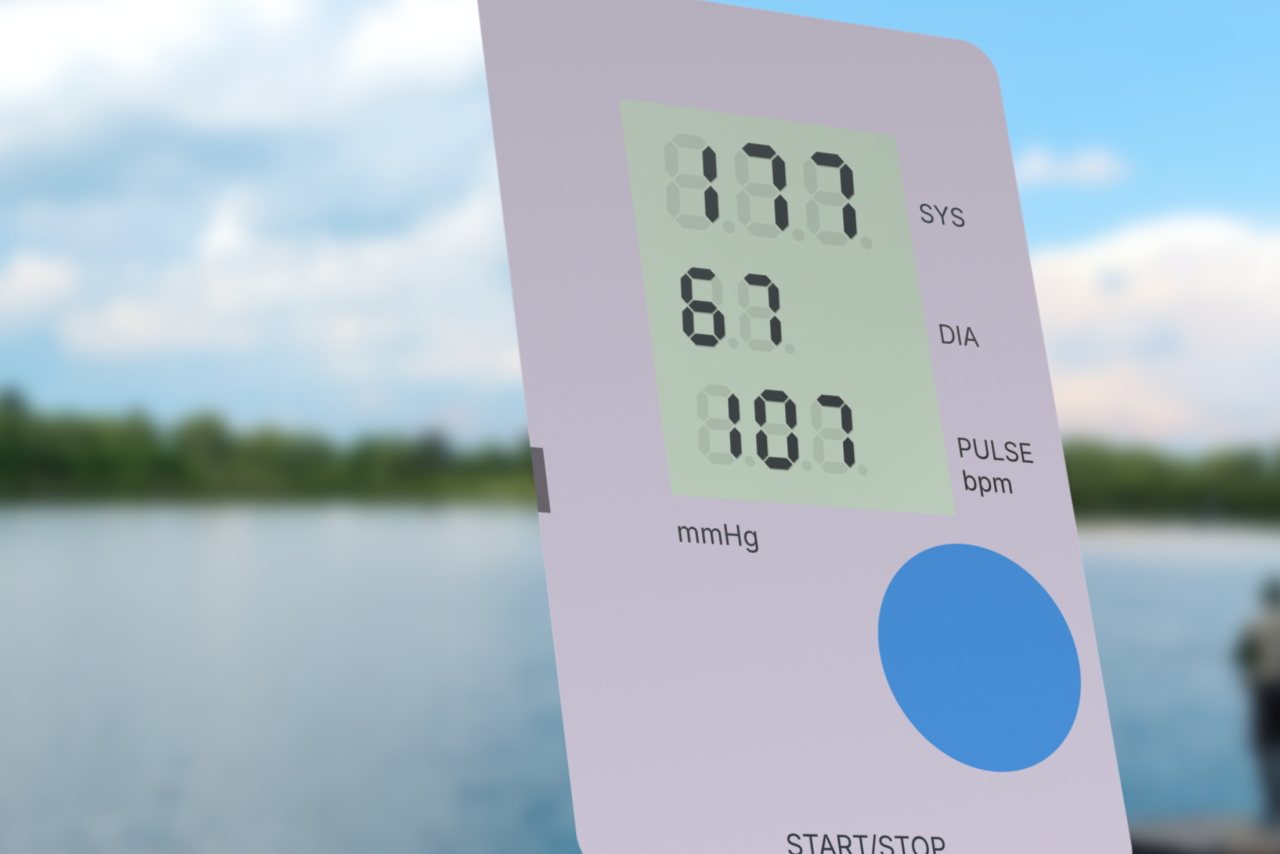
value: {"value": 177, "unit": "mmHg"}
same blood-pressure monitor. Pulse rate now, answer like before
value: {"value": 107, "unit": "bpm"}
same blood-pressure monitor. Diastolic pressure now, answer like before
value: {"value": 67, "unit": "mmHg"}
